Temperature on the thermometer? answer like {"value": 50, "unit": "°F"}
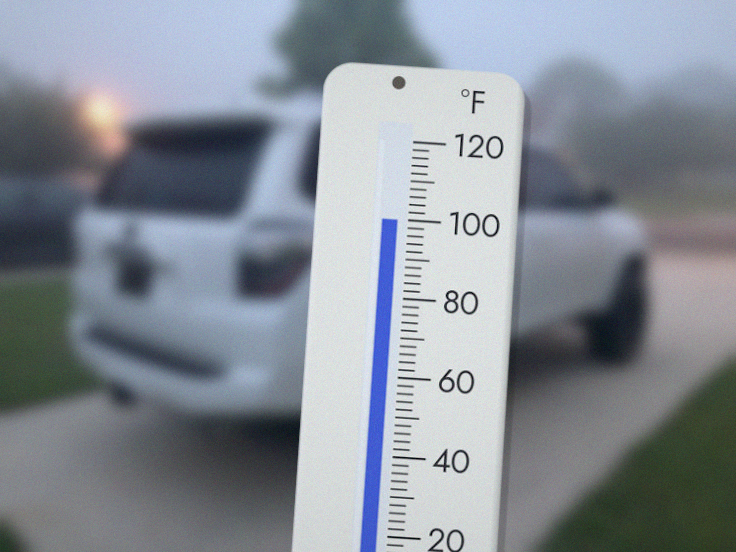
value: {"value": 100, "unit": "°F"}
